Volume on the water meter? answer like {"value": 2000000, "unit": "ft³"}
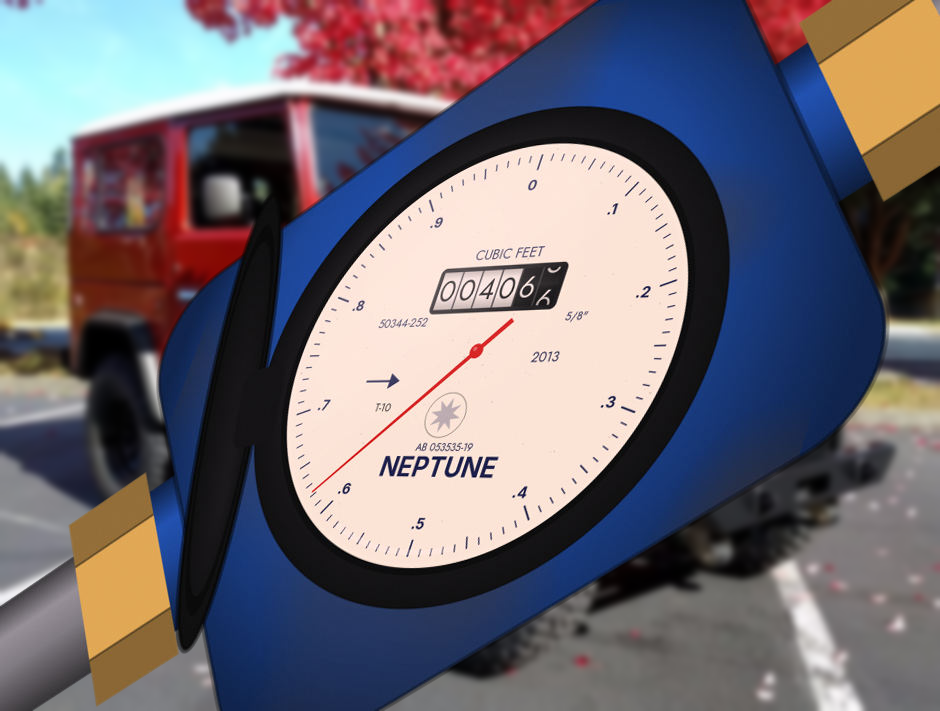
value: {"value": 4065.62, "unit": "ft³"}
